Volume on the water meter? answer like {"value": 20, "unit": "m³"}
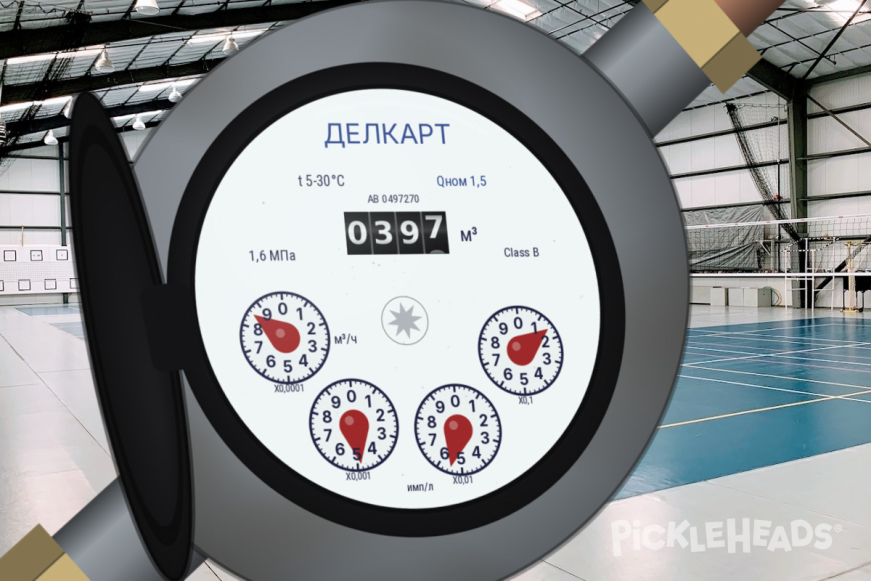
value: {"value": 397.1548, "unit": "m³"}
